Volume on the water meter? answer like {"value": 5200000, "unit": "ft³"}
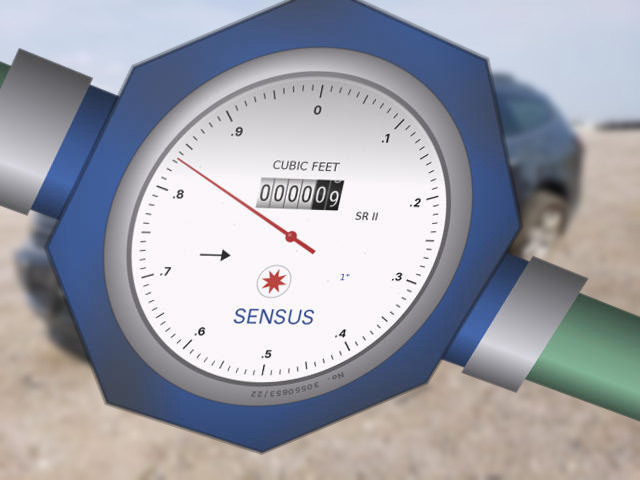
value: {"value": 8.83, "unit": "ft³"}
